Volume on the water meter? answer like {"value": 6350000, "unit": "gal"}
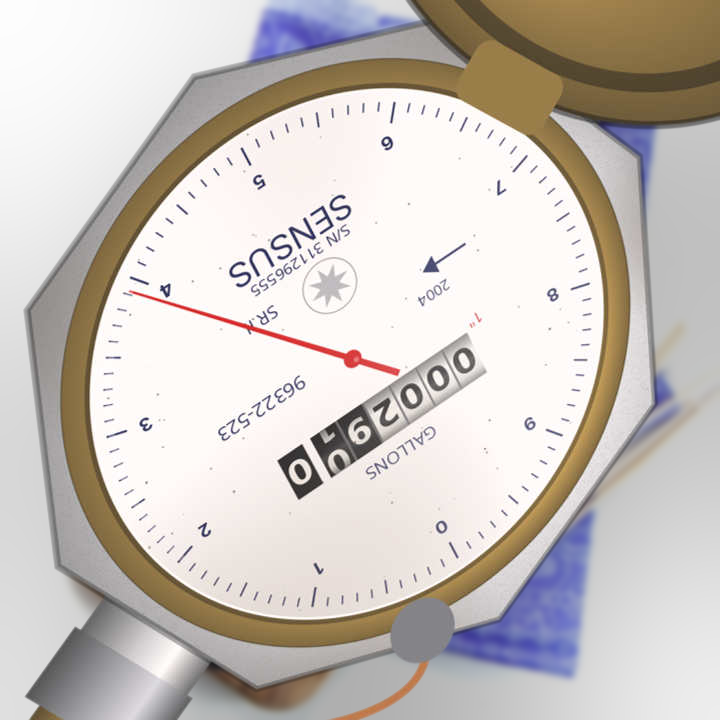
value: {"value": 2903.9, "unit": "gal"}
